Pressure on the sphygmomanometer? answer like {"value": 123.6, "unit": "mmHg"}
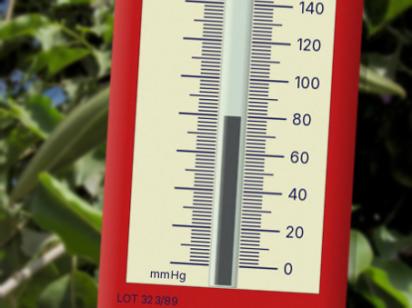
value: {"value": 80, "unit": "mmHg"}
